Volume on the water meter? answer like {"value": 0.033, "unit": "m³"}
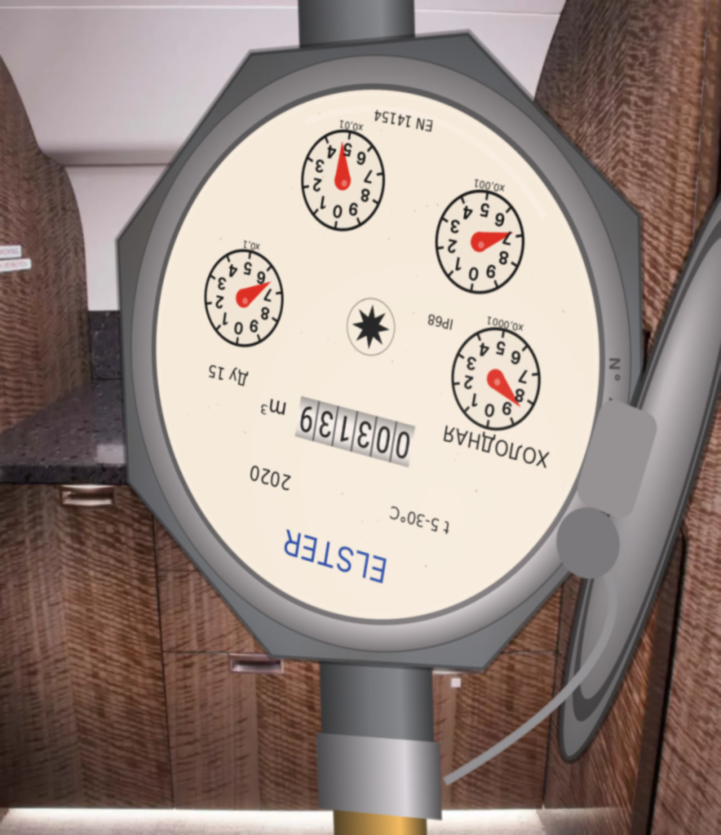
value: {"value": 3139.6468, "unit": "m³"}
